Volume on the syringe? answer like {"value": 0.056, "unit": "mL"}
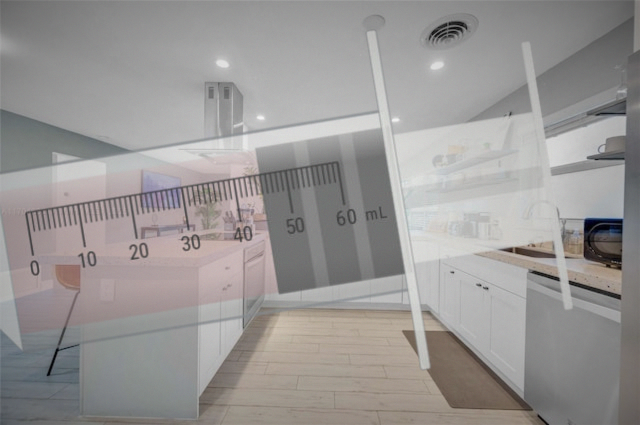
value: {"value": 45, "unit": "mL"}
